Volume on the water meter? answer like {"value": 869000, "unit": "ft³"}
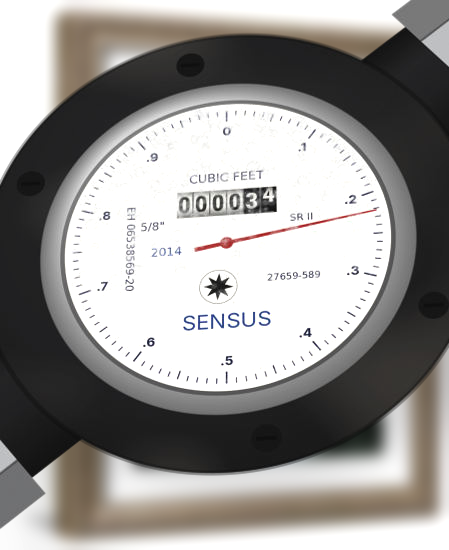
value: {"value": 34.22, "unit": "ft³"}
